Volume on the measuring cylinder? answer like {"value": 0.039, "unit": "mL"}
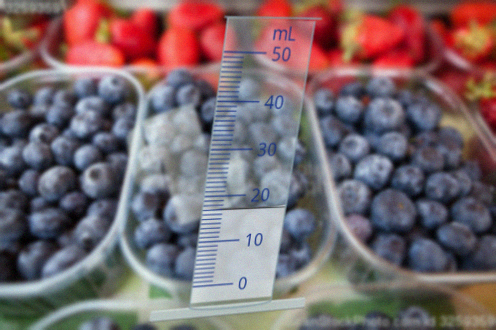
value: {"value": 17, "unit": "mL"}
